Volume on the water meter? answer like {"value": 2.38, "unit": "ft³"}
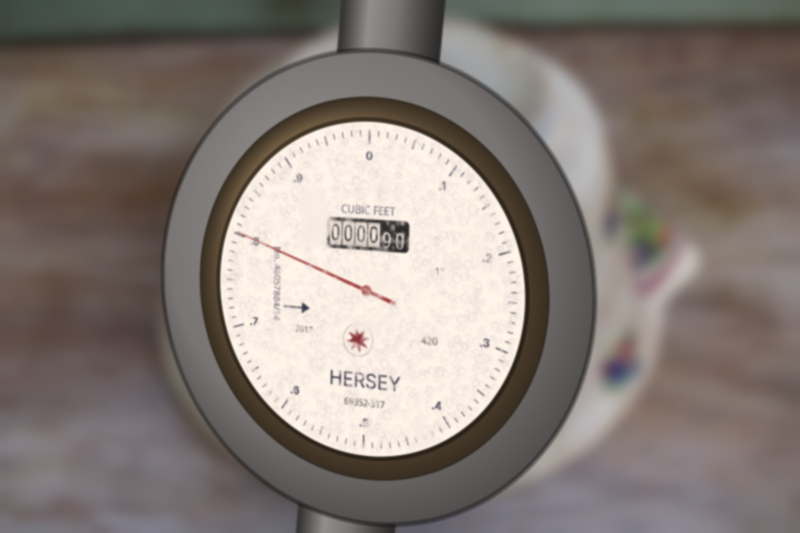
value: {"value": 89.80, "unit": "ft³"}
